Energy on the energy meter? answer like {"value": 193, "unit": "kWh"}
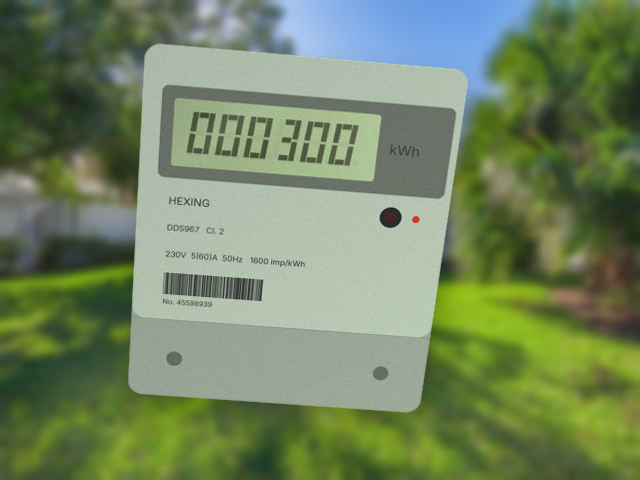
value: {"value": 300, "unit": "kWh"}
